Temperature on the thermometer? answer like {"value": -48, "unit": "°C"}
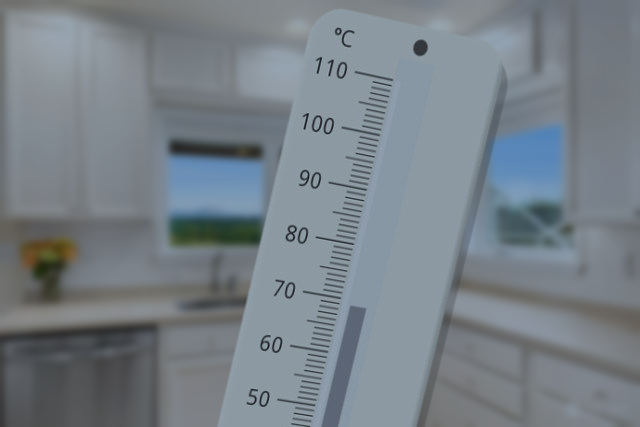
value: {"value": 69, "unit": "°C"}
